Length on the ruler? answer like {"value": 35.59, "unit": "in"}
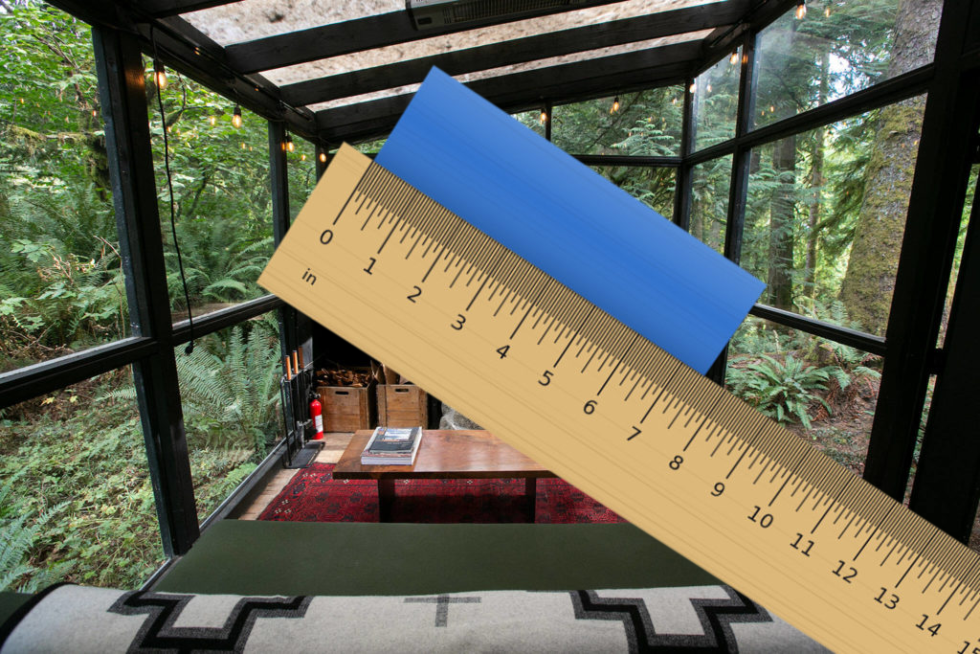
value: {"value": 7.5, "unit": "in"}
